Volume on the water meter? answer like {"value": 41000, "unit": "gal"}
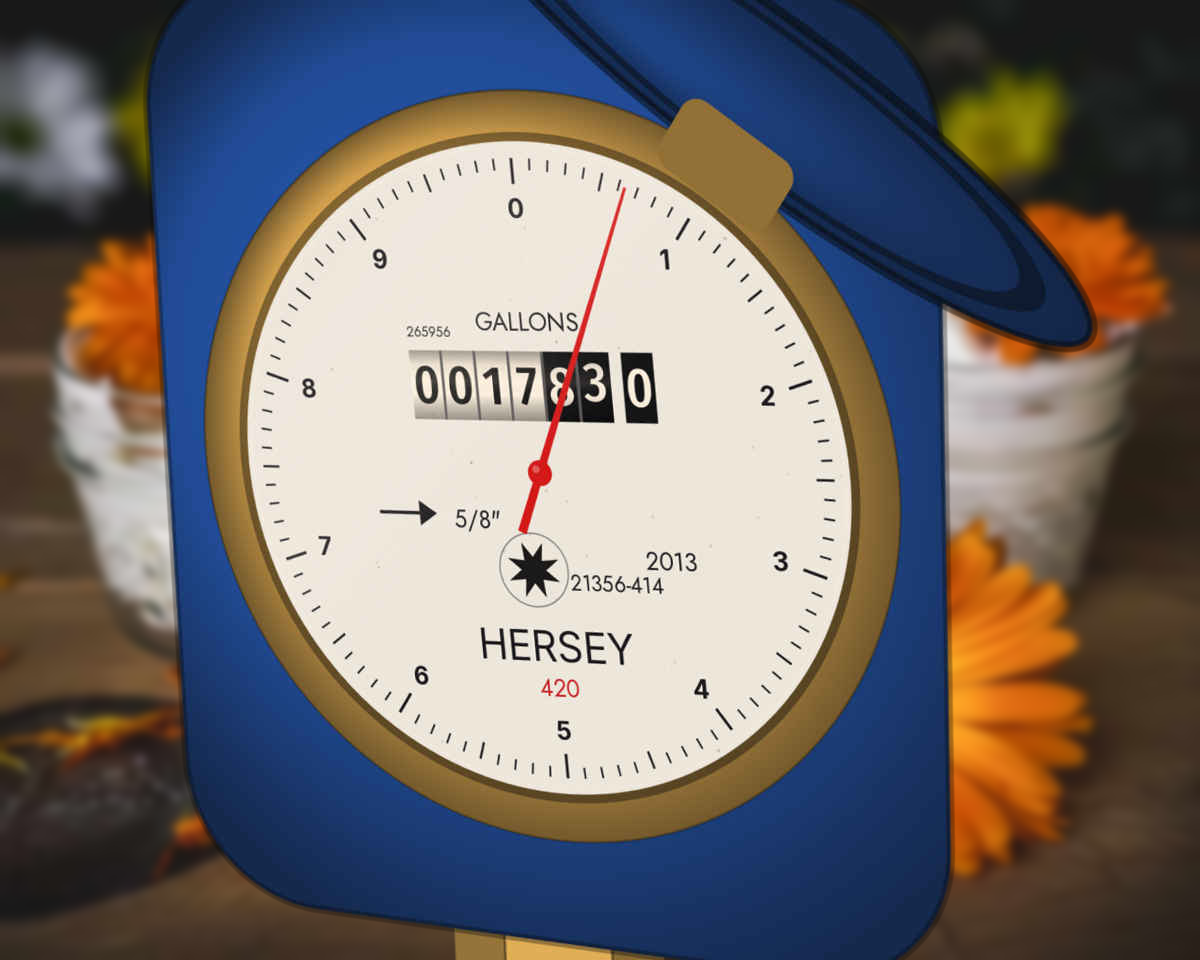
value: {"value": 17830.6, "unit": "gal"}
